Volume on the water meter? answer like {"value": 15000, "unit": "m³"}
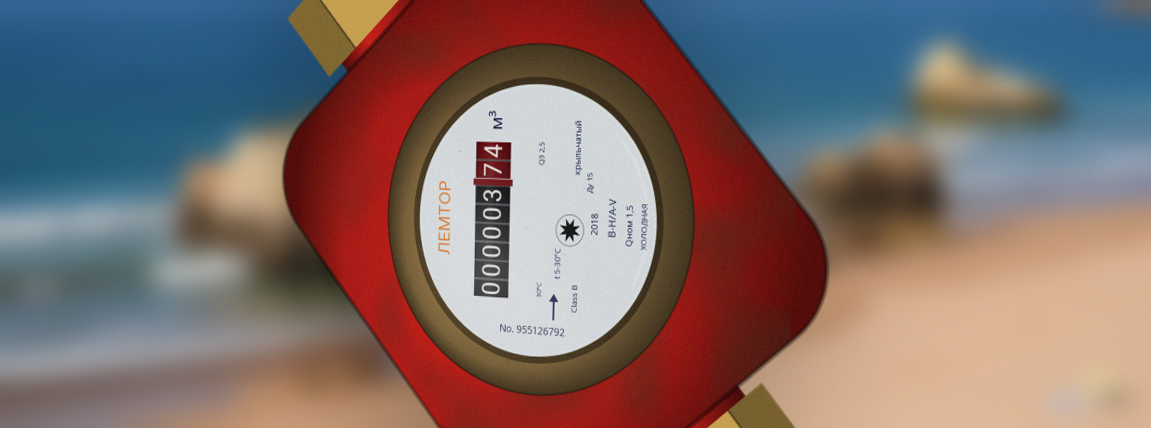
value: {"value": 3.74, "unit": "m³"}
